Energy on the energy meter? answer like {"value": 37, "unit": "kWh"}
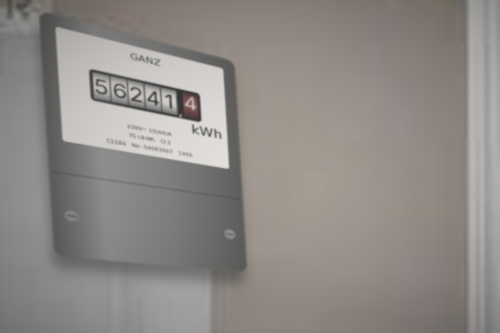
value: {"value": 56241.4, "unit": "kWh"}
